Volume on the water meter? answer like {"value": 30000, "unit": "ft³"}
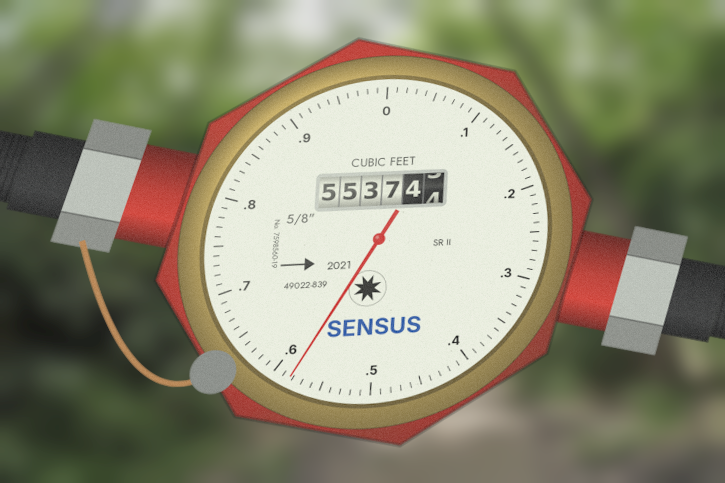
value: {"value": 553743.58, "unit": "ft³"}
